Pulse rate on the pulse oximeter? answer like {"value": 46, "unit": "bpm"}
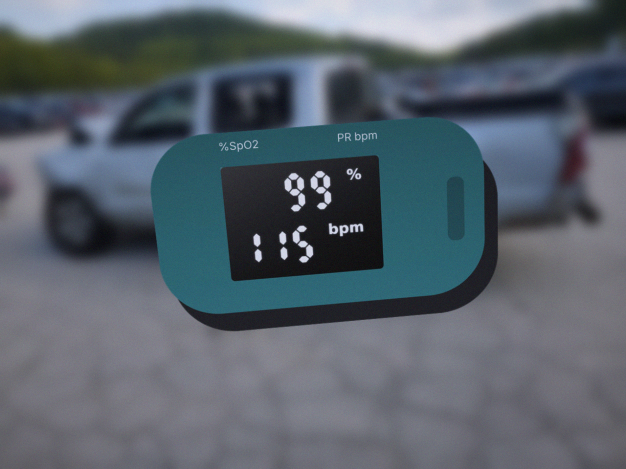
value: {"value": 115, "unit": "bpm"}
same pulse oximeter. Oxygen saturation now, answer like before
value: {"value": 99, "unit": "%"}
